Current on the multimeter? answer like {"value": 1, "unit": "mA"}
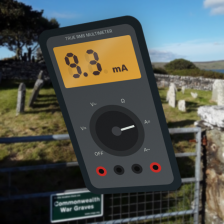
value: {"value": 9.3, "unit": "mA"}
